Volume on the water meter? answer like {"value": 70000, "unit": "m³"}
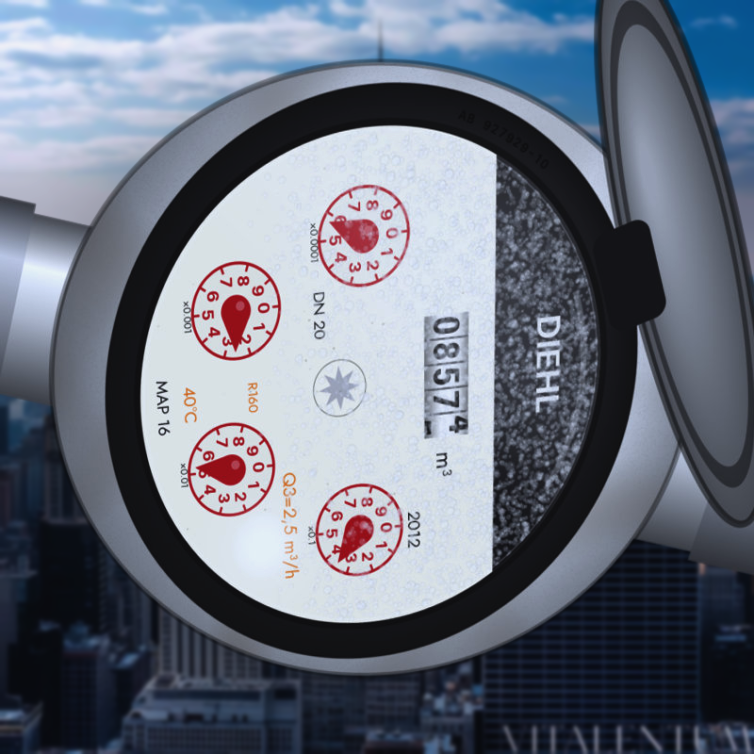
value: {"value": 8574.3525, "unit": "m³"}
